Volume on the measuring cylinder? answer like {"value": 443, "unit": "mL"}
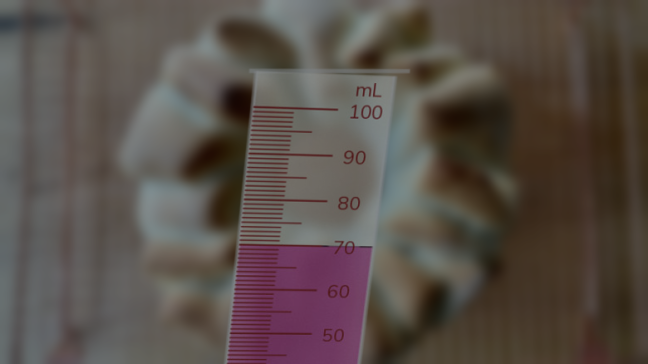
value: {"value": 70, "unit": "mL"}
